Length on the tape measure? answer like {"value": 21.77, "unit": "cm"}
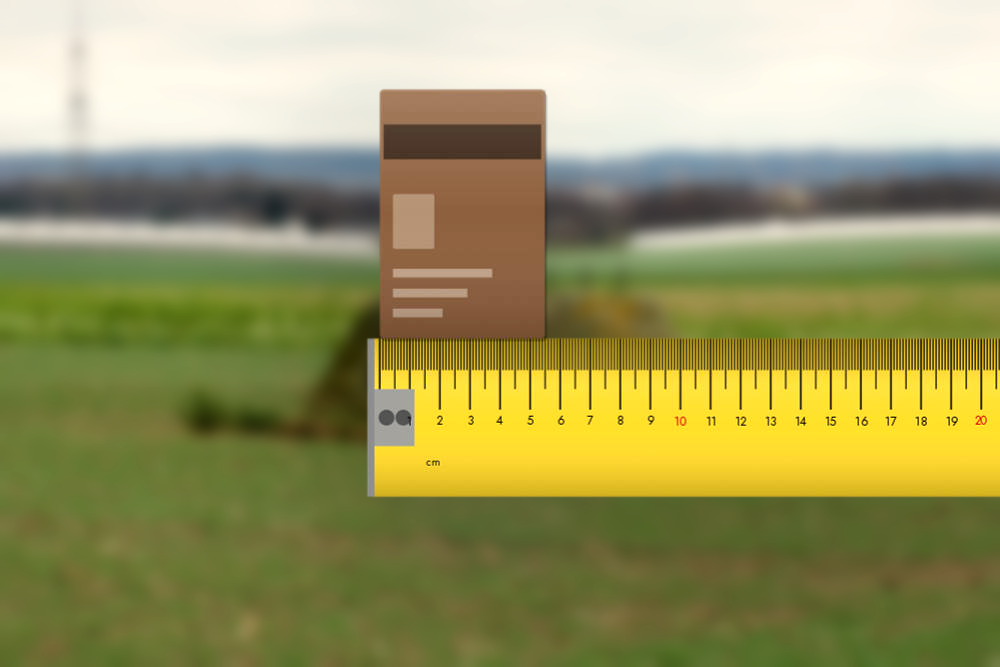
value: {"value": 5.5, "unit": "cm"}
